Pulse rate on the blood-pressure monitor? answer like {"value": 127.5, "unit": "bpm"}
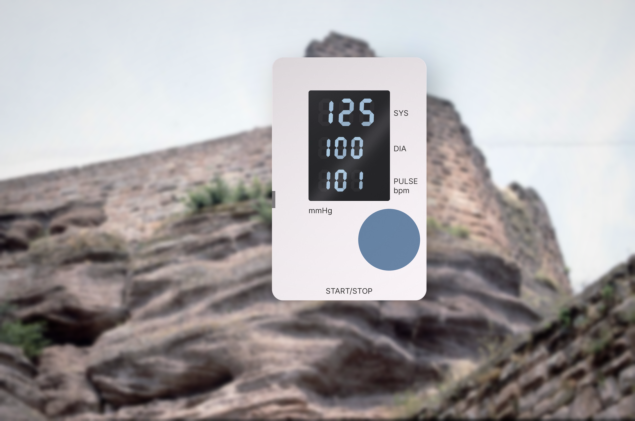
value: {"value": 101, "unit": "bpm"}
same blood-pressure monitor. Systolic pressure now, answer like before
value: {"value": 125, "unit": "mmHg"}
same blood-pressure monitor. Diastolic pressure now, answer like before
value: {"value": 100, "unit": "mmHg"}
